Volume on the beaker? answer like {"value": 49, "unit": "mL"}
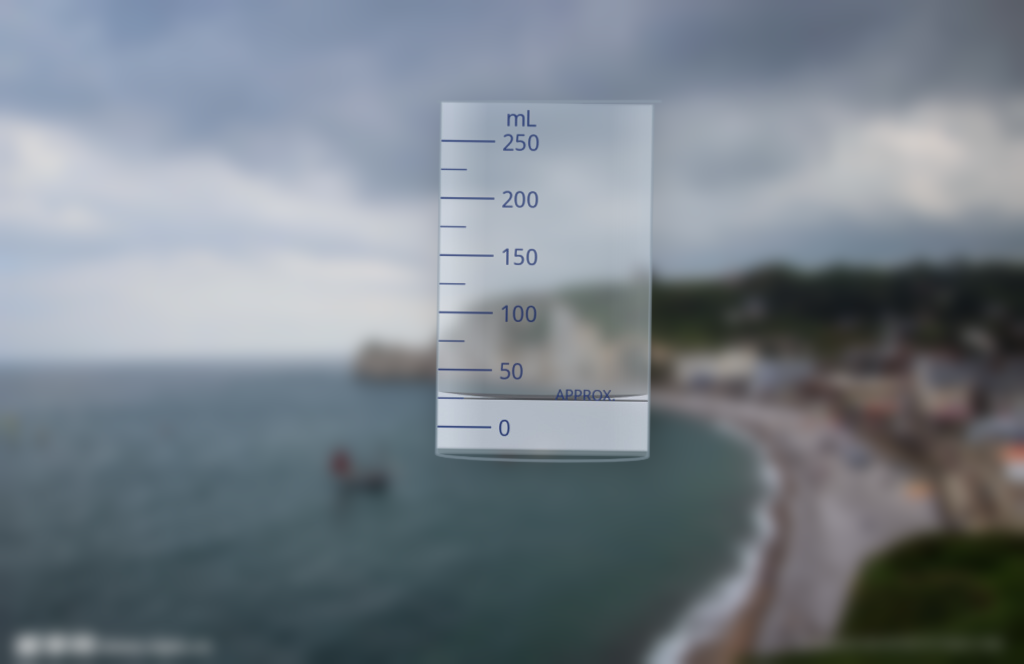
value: {"value": 25, "unit": "mL"}
